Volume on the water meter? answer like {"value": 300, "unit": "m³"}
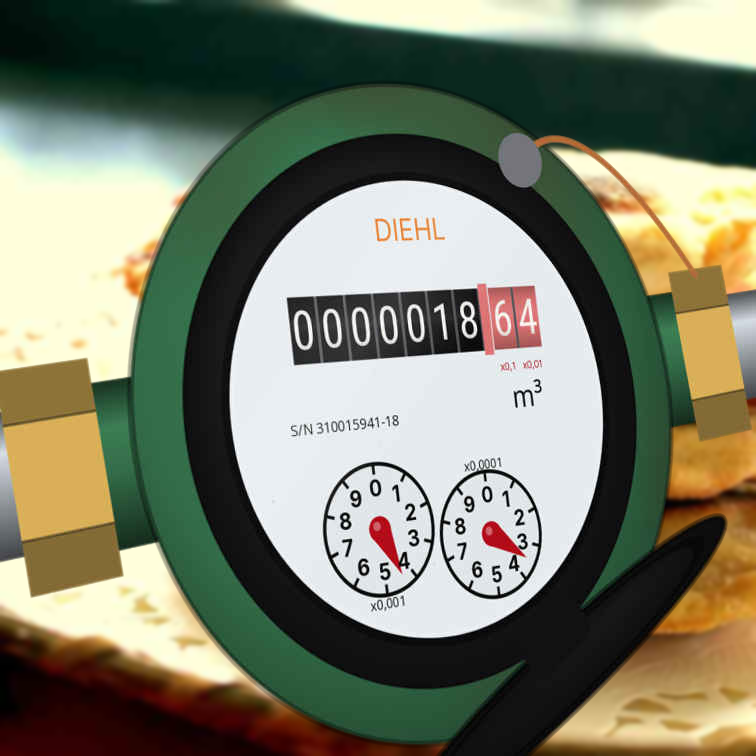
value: {"value": 18.6443, "unit": "m³"}
